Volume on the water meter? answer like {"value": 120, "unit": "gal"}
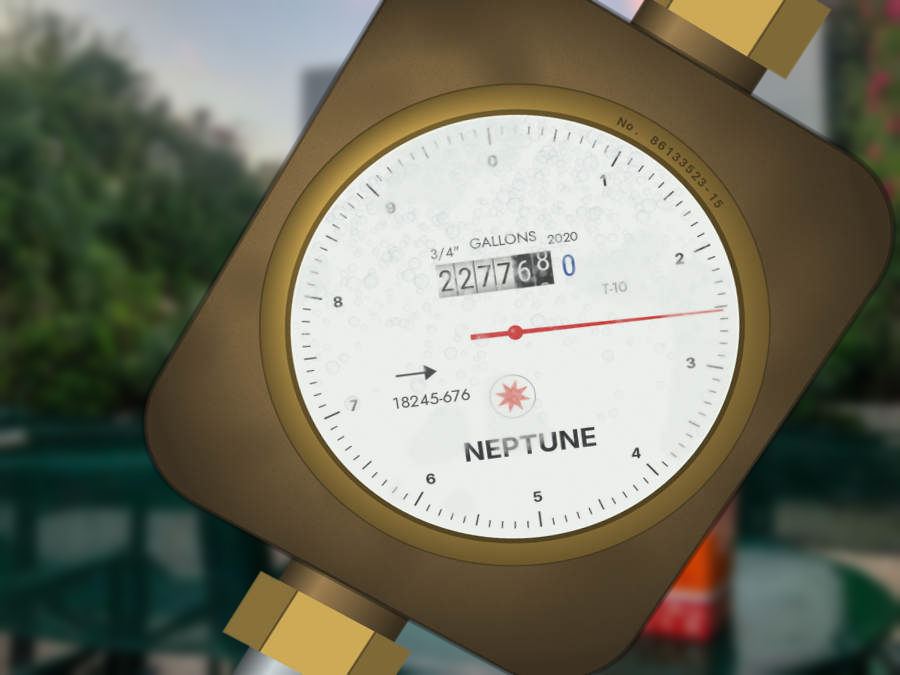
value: {"value": 2277682.5, "unit": "gal"}
